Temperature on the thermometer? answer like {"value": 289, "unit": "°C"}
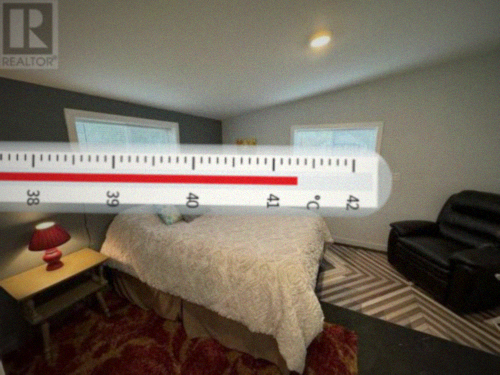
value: {"value": 41.3, "unit": "°C"}
